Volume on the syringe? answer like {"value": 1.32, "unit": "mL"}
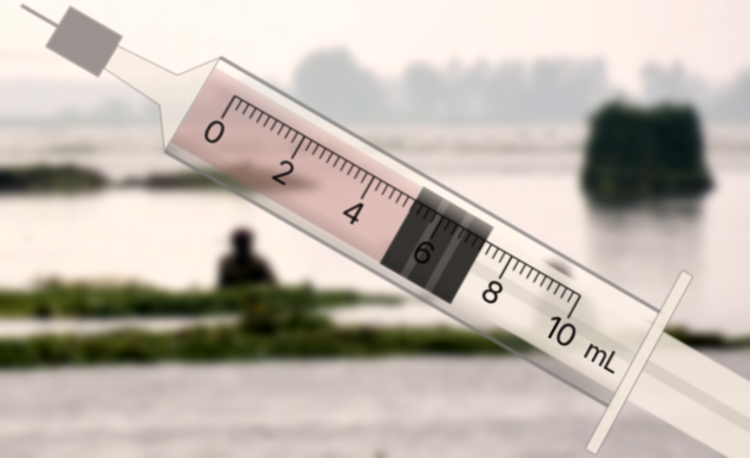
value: {"value": 5.2, "unit": "mL"}
